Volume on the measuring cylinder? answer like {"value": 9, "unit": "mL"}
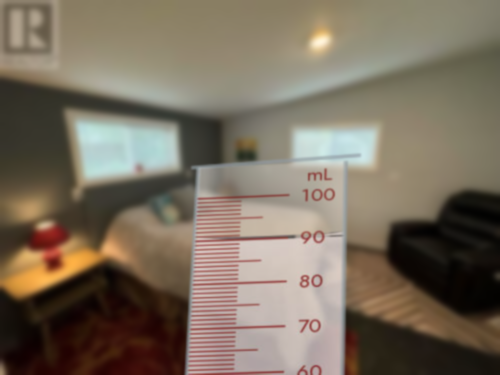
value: {"value": 90, "unit": "mL"}
